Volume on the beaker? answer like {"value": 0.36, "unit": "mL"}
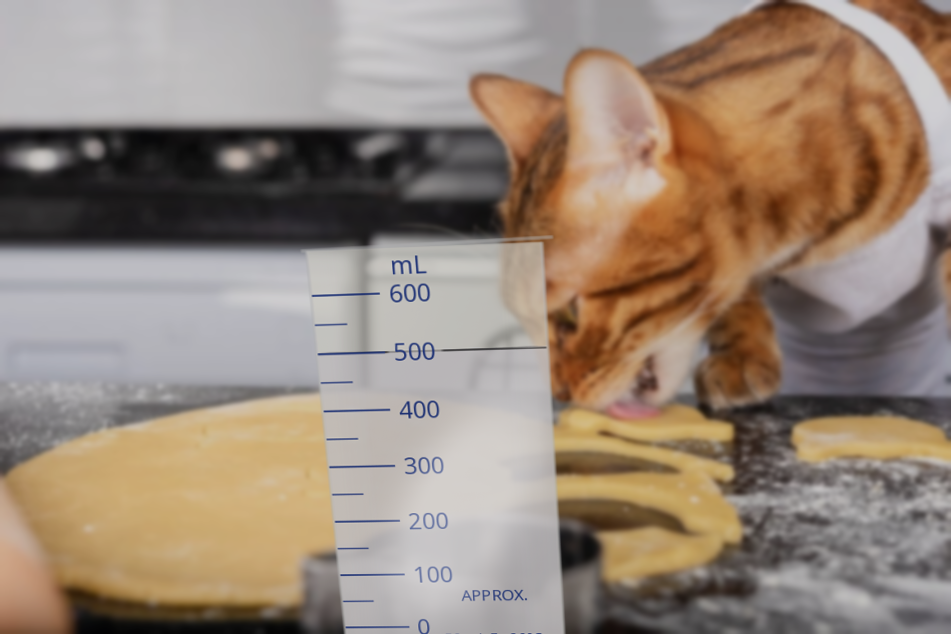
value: {"value": 500, "unit": "mL"}
